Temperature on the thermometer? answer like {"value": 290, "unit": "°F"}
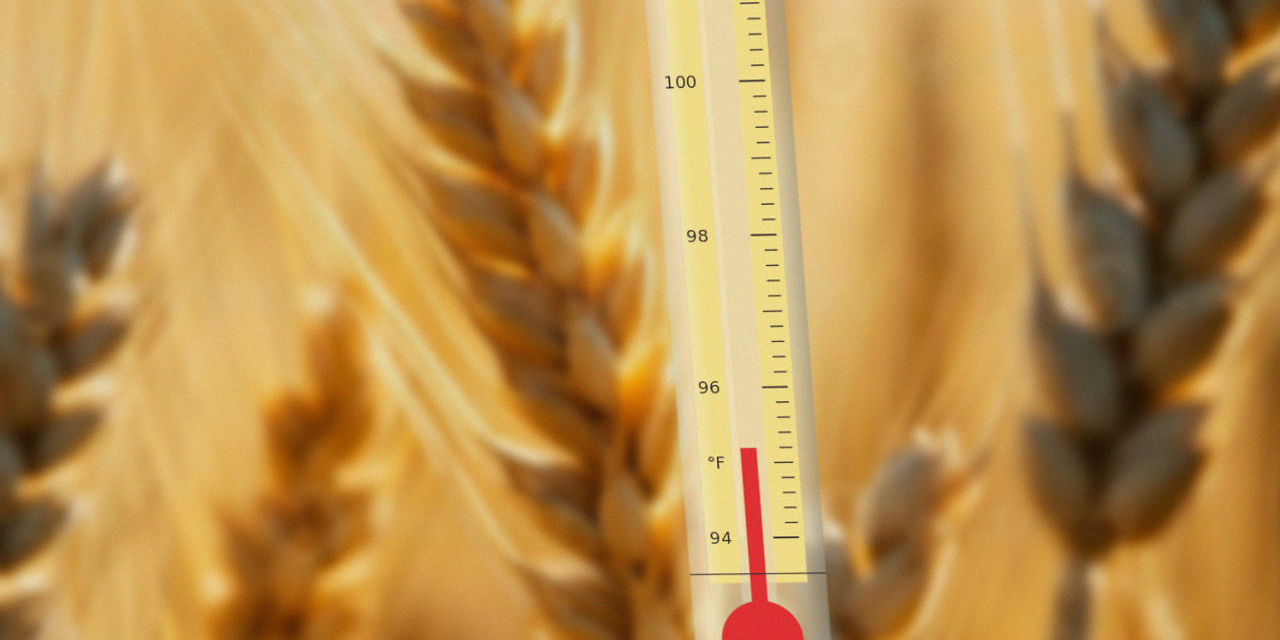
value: {"value": 95.2, "unit": "°F"}
